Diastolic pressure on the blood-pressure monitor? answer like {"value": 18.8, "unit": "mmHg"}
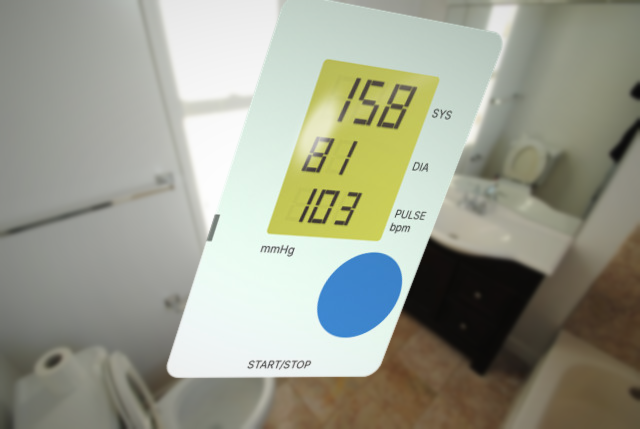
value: {"value": 81, "unit": "mmHg"}
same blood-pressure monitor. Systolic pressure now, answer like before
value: {"value": 158, "unit": "mmHg"}
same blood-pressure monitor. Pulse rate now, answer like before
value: {"value": 103, "unit": "bpm"}
